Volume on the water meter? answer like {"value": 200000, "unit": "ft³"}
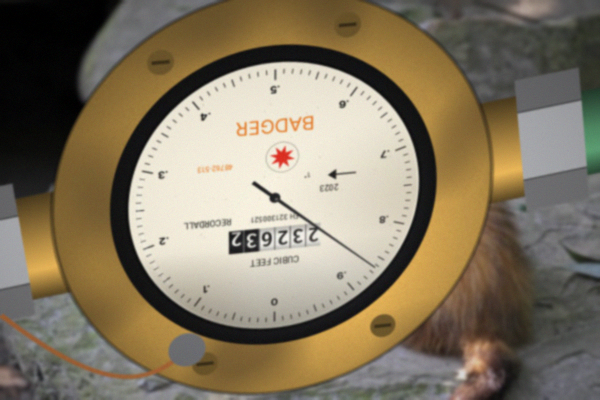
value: {"value": 232631.86, "unit": "ft³"}
